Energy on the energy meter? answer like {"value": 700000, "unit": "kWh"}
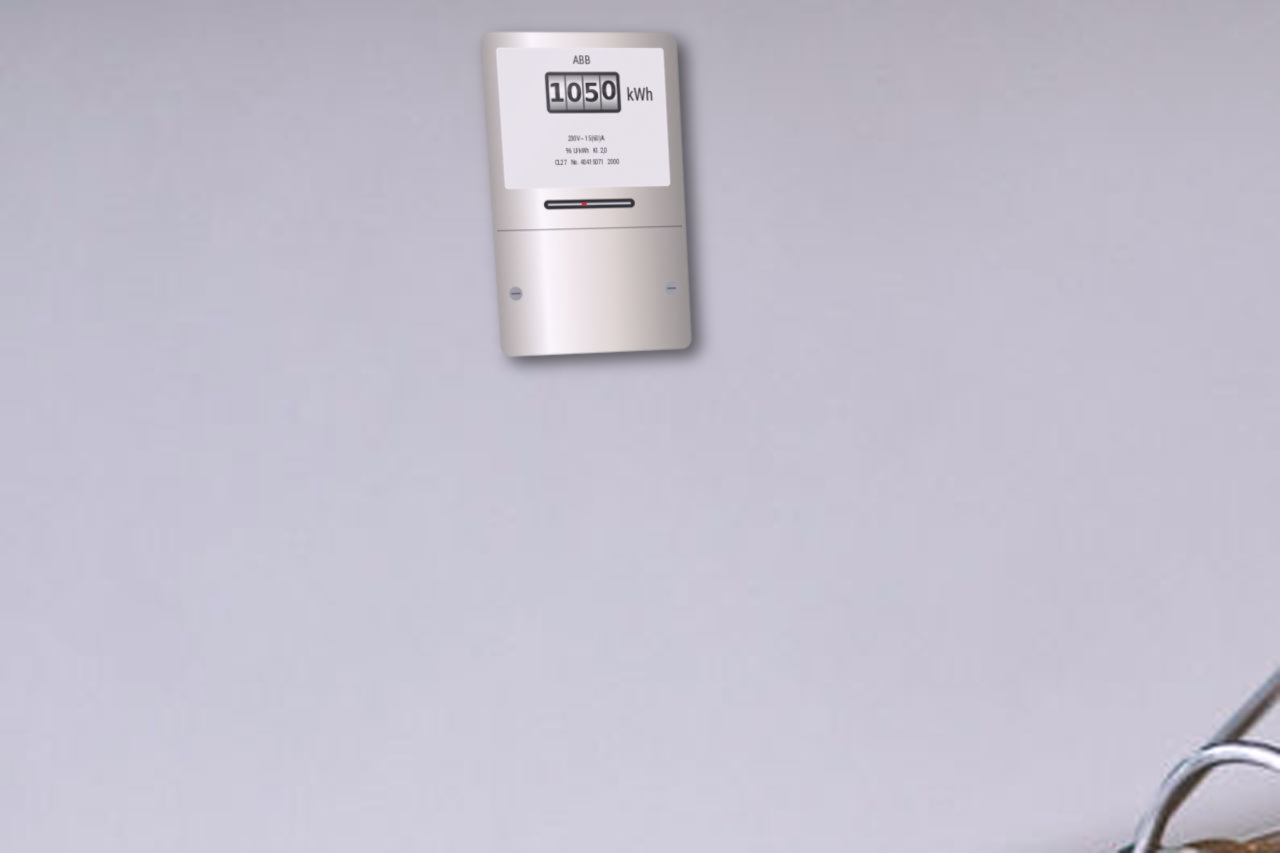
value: {"value": 1050, "unit": "kWh"}
